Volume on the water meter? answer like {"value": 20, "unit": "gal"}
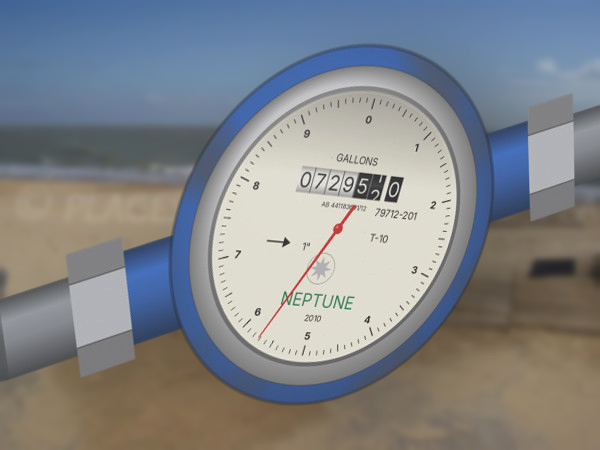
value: {"value": 729515.7, "unit": "gal"}
